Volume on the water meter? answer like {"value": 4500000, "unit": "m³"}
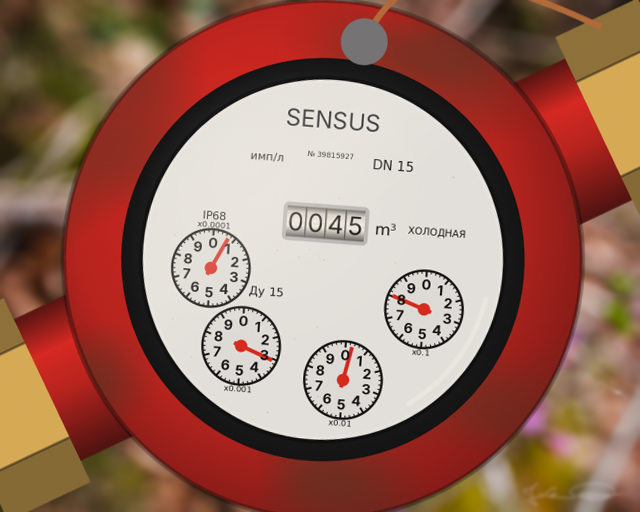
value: {"value": 45.8030, "unit": "m³"}
